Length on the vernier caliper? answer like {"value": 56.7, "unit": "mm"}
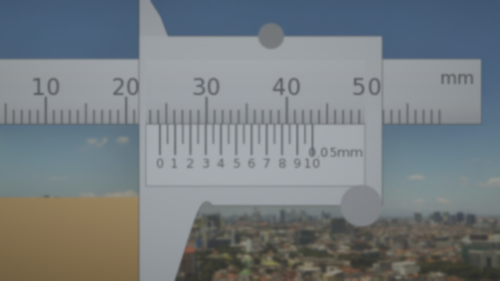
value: {"value": 24.2, "unit": "mm"}
